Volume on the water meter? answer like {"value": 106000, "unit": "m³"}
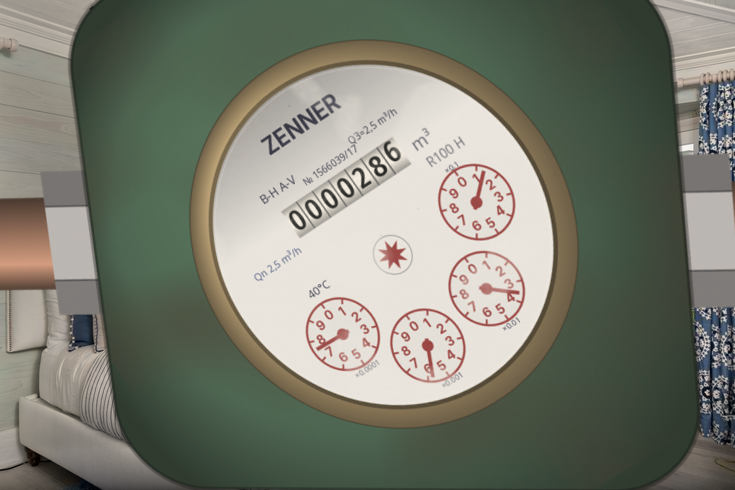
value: {"value": 286.1357, "unit": "m³"}
